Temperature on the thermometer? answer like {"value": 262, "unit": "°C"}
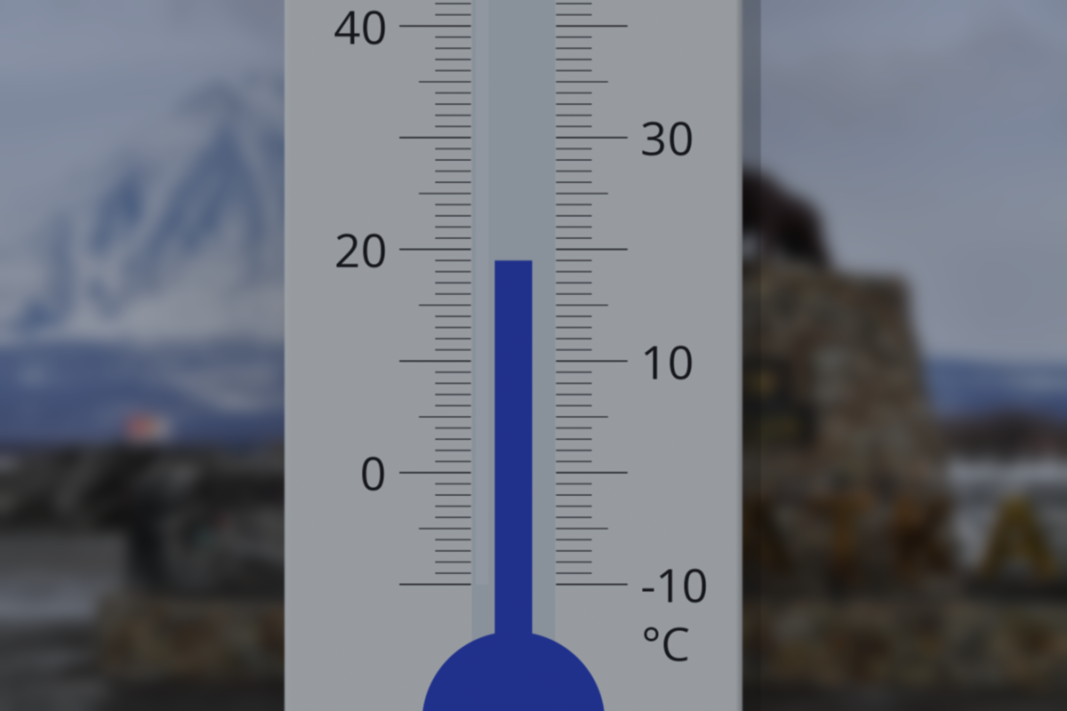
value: {"value": 19, "unit": "°C"}
